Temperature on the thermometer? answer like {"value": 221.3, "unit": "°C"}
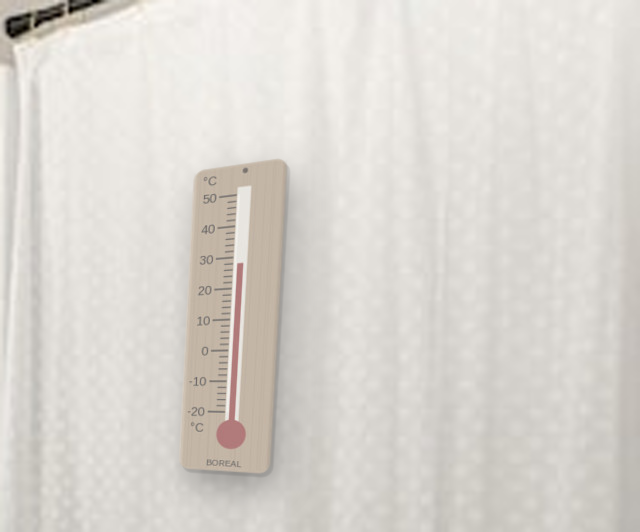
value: {"value": 28, "unit": "°C"}
